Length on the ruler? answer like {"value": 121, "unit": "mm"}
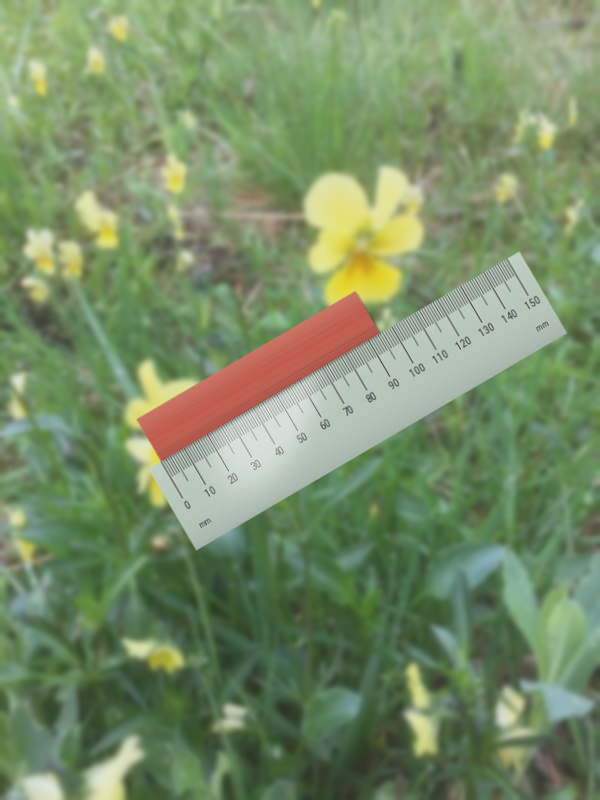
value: {"value": 95, "unit": "mm"}
